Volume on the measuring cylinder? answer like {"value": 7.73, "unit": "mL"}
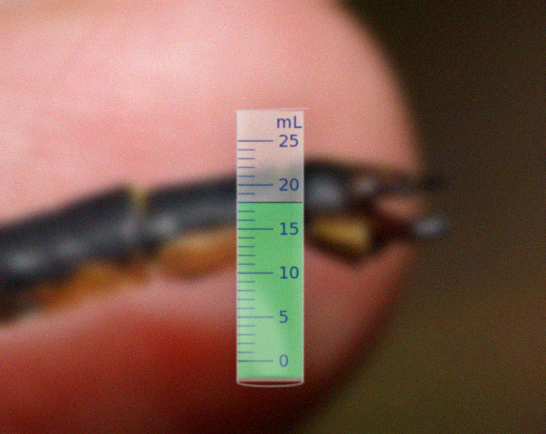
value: {"value": 18, "unit": "mL"}
